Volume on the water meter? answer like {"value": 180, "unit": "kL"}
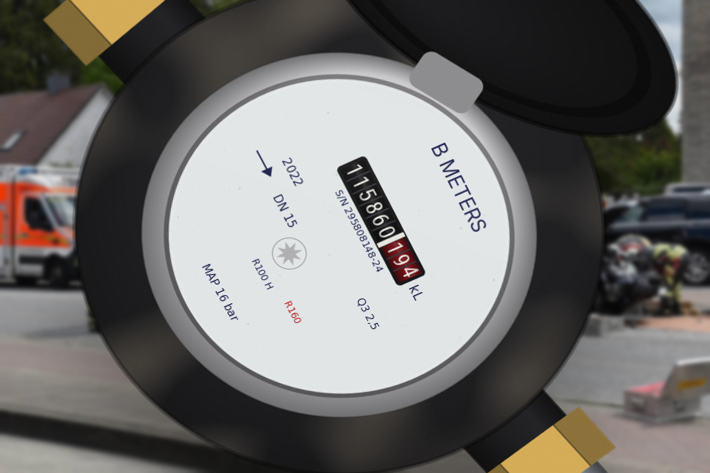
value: {"value": 115860.194, "unit": "kL"}
